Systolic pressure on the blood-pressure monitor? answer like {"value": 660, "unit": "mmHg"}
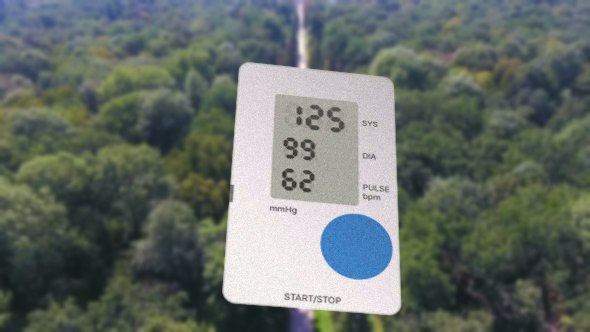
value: {"value": 125, "unit": "mmHg"}
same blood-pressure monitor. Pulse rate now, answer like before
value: {"value": 62, "unit": "bpm"}
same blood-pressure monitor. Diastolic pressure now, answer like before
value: {"value": 99, "unit": "mmHg"}
